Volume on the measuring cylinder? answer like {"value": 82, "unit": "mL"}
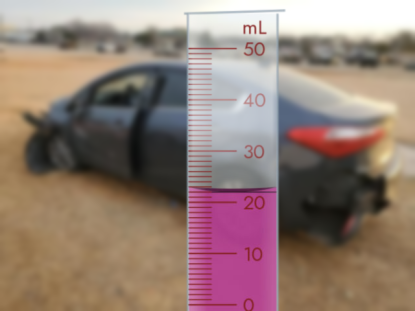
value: {"value": 22, "unit": "mL"}
